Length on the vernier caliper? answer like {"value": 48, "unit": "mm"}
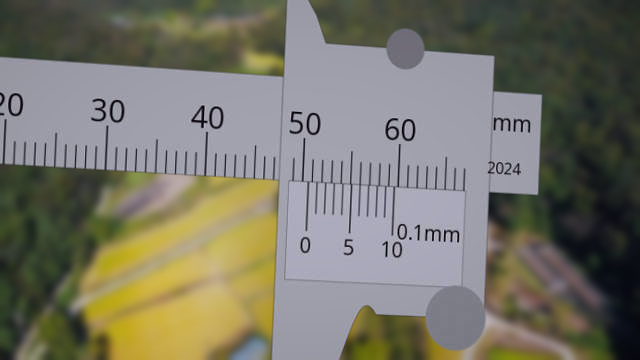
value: {"value": 50.6, "unit": "mm"}
